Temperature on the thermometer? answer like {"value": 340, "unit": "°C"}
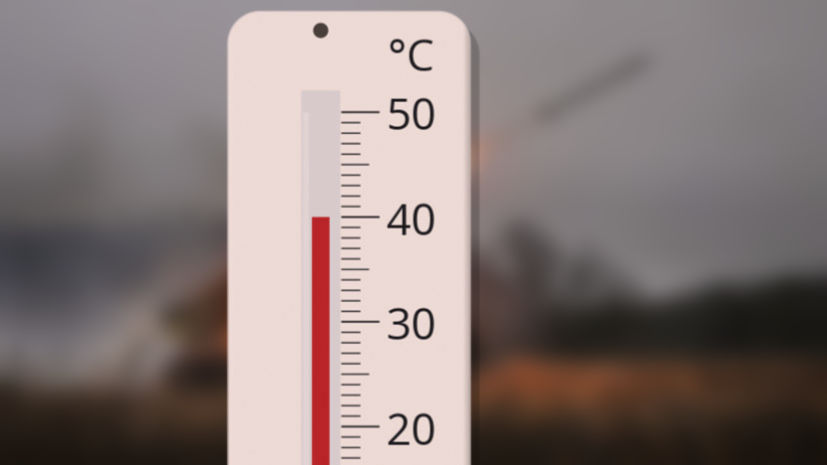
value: {"value": 40, "unit": "°C"}
